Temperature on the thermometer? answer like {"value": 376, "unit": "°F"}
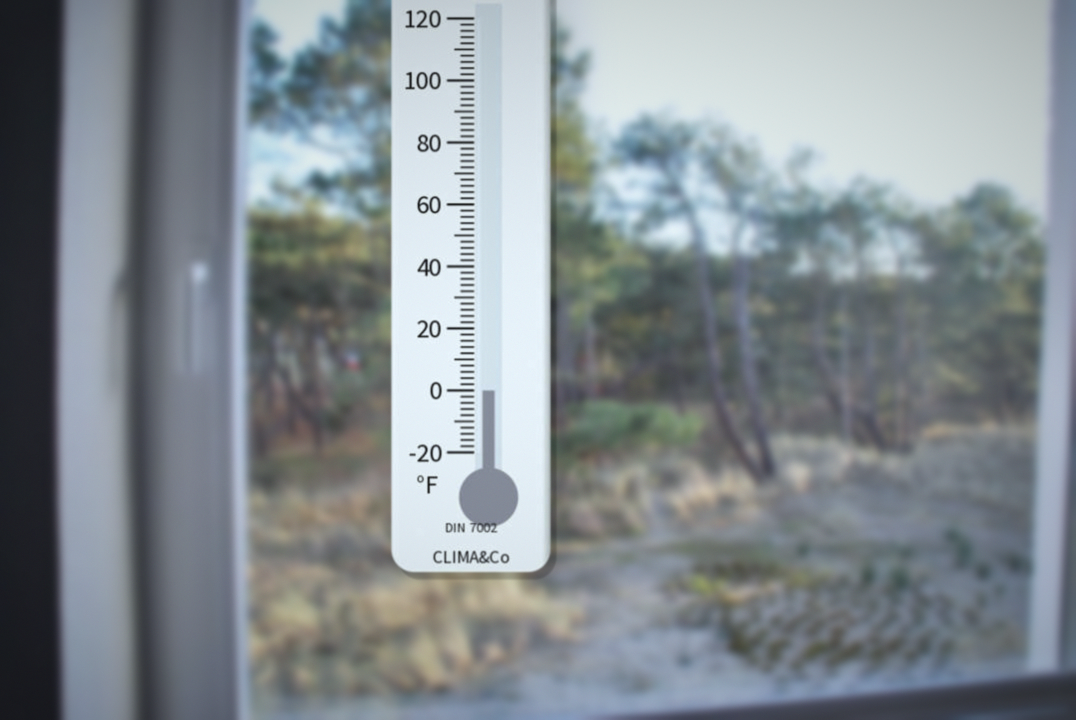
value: {"value": 0, "unit": "°F"}
